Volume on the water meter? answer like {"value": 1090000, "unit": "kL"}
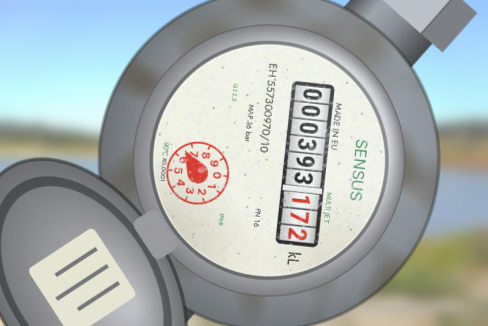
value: {"value": 393.1726, "unit": "kL"}
